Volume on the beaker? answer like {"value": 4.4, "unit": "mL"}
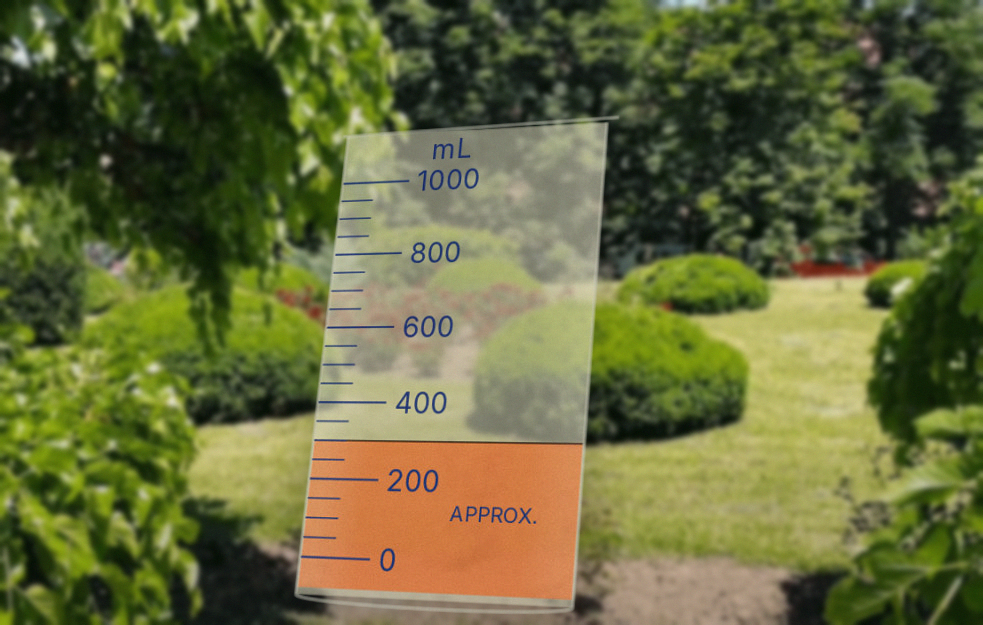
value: {"value": 300, "unit": "mL"}
